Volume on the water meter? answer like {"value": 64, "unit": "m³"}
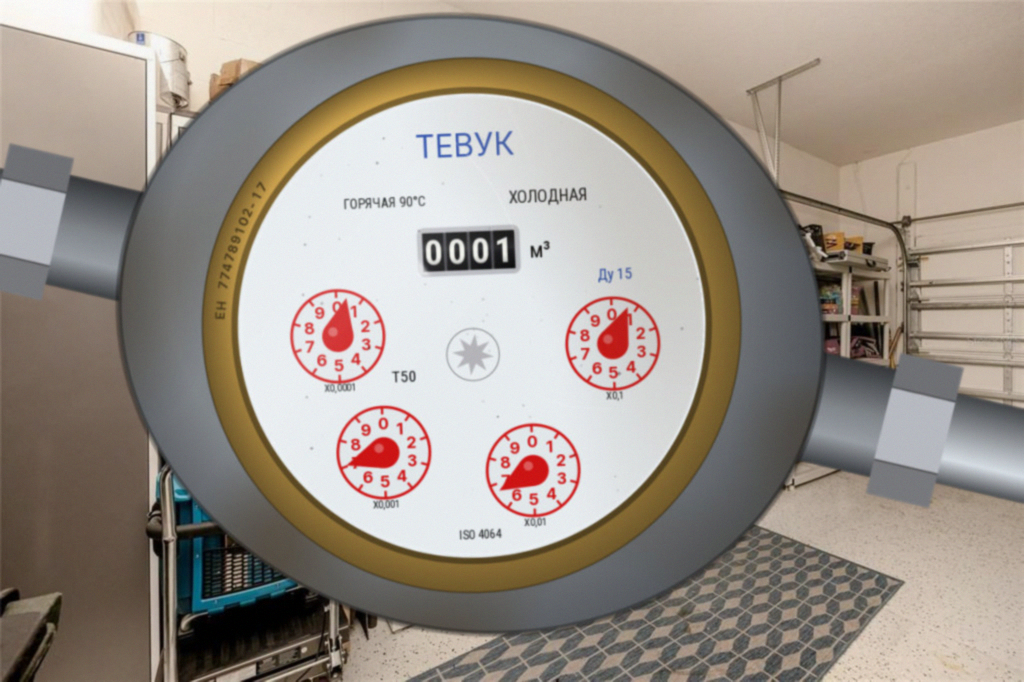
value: {"value": 1.0670, "unit": "m³"}
